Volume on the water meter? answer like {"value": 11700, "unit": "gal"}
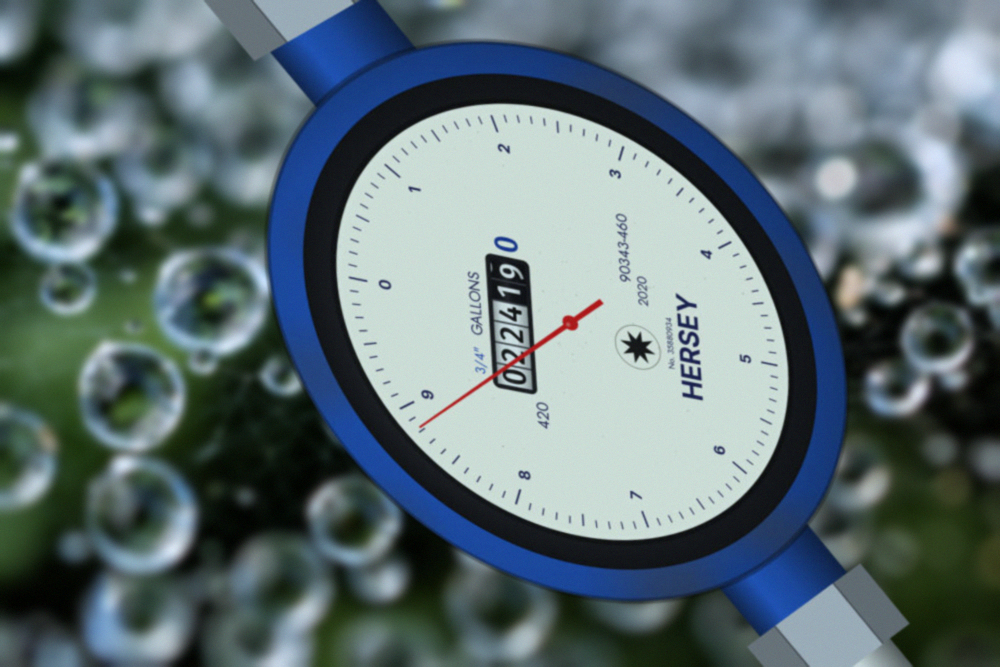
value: {"value": 224188.8, "unit": "gal"}
